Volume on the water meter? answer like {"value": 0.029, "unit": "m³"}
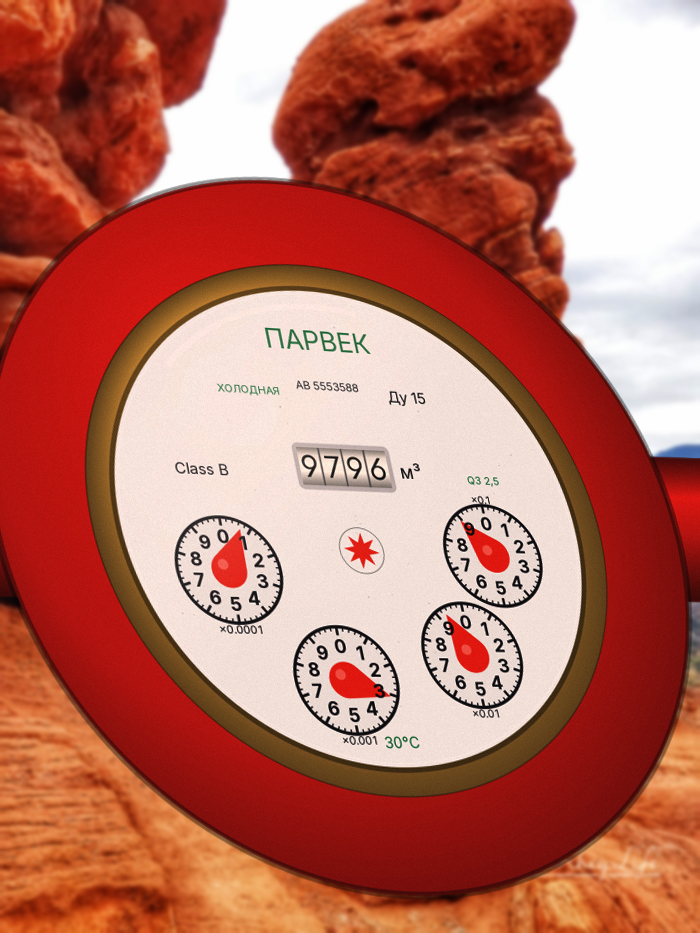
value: {"value": 9796.8930, "unit": "m³"}
